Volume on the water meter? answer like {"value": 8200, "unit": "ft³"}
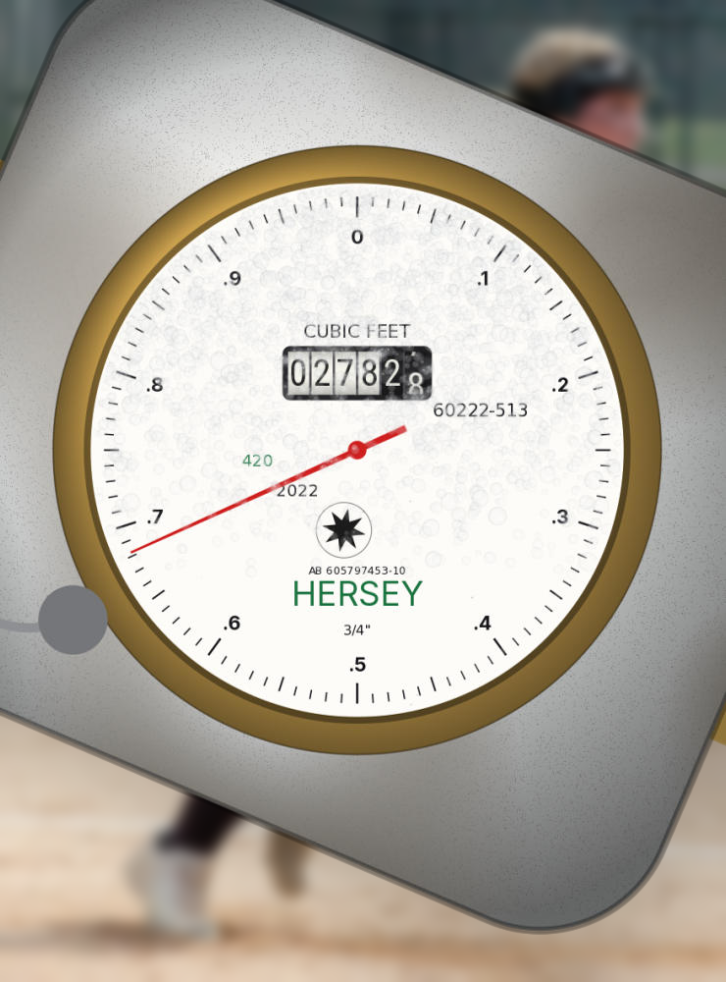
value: {"value": 27827.68, "unit": "ft³"}
